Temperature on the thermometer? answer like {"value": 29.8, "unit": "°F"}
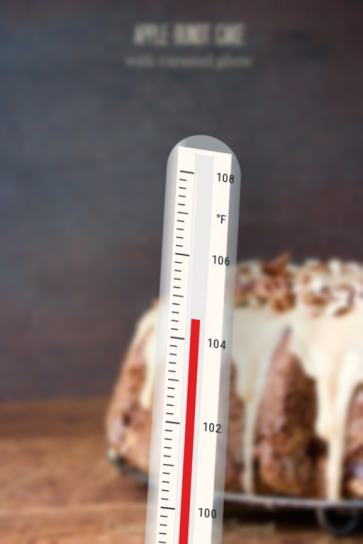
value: {"value": 104.5, "unit": "°F"}
